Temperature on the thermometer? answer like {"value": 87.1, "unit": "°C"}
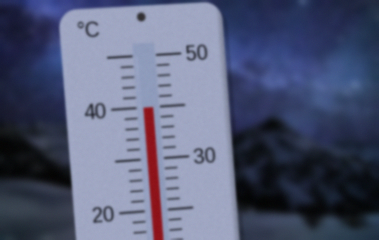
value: {"value": 40, "unit": "°C"}
